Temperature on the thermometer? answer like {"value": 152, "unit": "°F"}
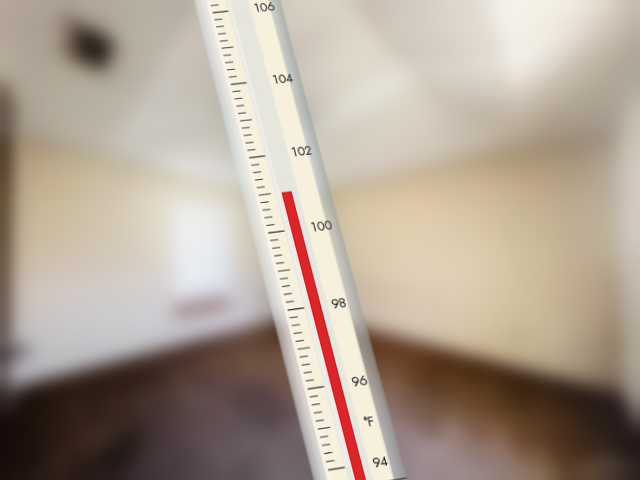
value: {"value": 101, "unit": "°F"}
